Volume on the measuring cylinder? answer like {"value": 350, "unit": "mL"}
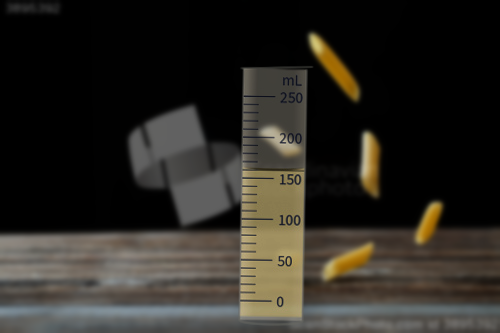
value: {"value": 160, "unit": "mL"}
